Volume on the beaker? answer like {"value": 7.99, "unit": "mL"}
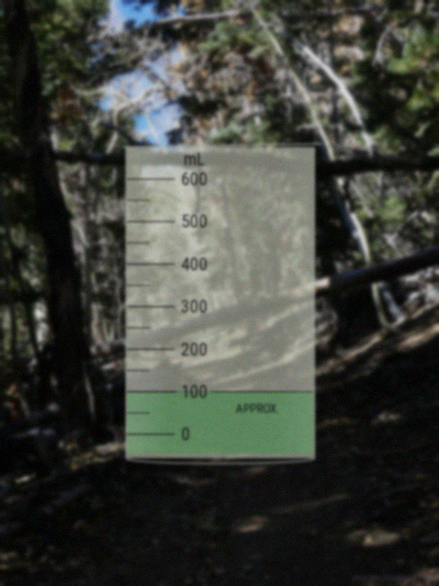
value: {"value": 100, "unit": "mL"}
